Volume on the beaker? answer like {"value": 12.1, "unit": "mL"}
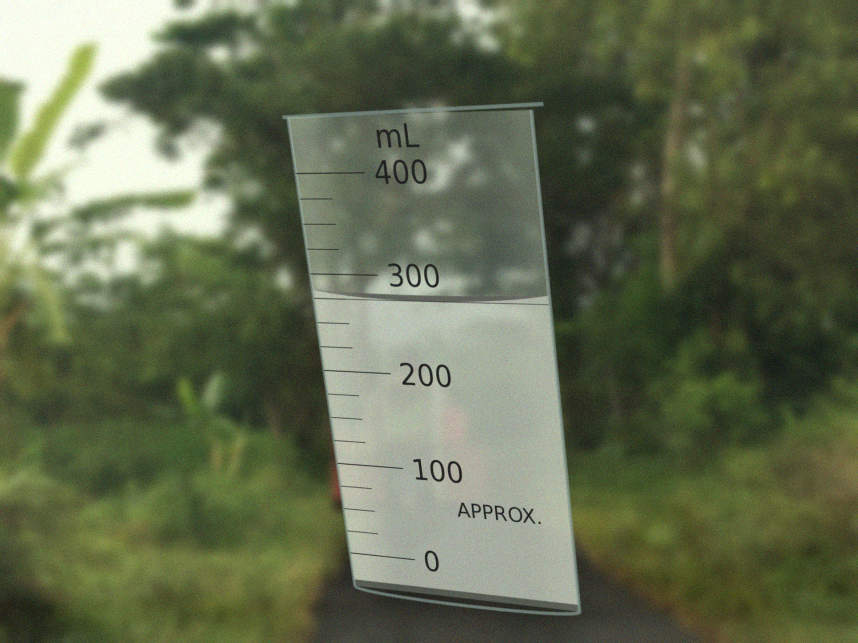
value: {"value": 275, "unit": "mL"}
